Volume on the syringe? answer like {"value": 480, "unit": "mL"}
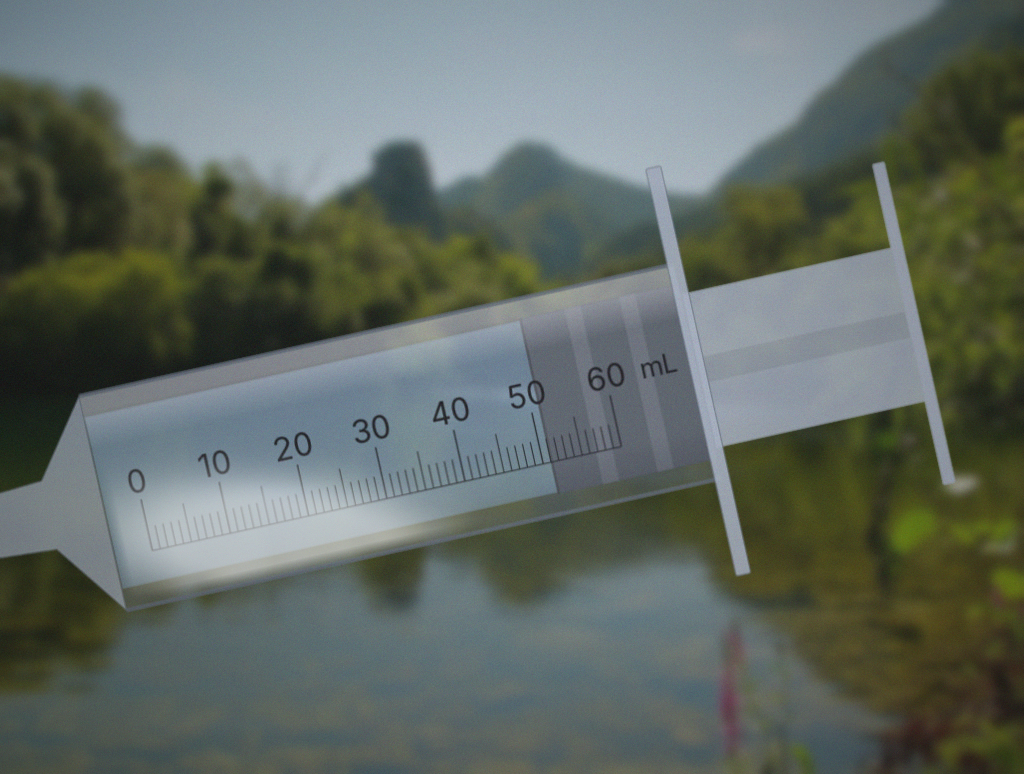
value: {"value": 51, "unit": "mL"}
